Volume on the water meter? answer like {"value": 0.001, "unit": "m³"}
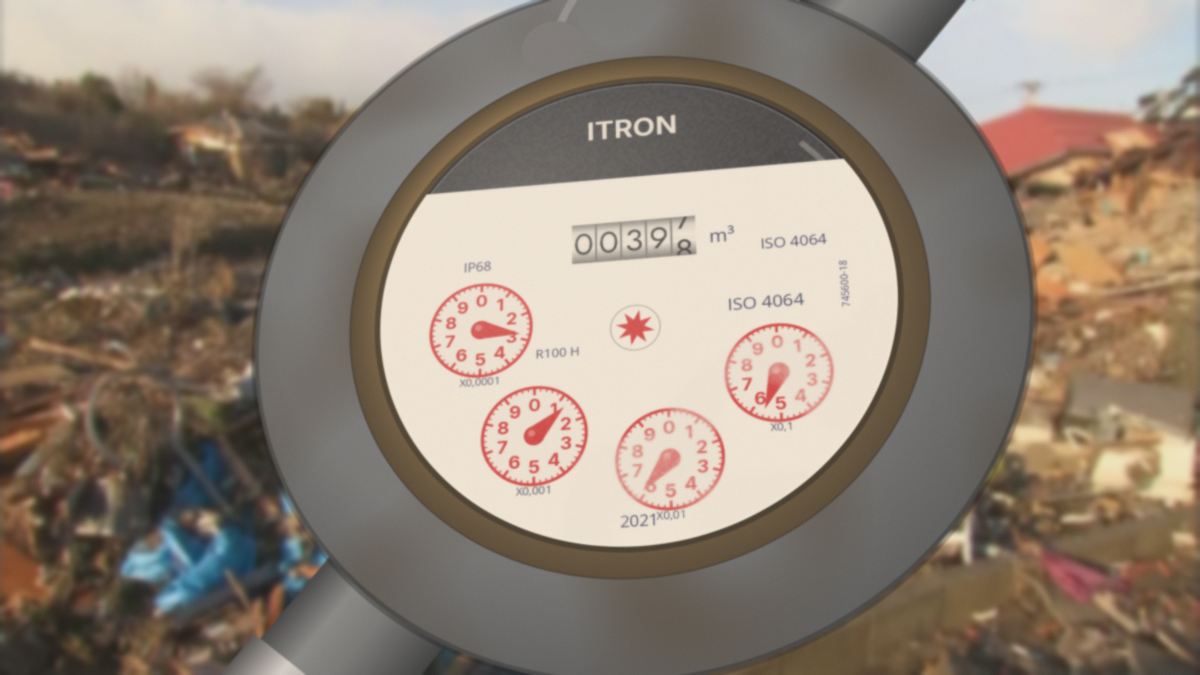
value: {"value": 397.5612, "unit": "m³"}
